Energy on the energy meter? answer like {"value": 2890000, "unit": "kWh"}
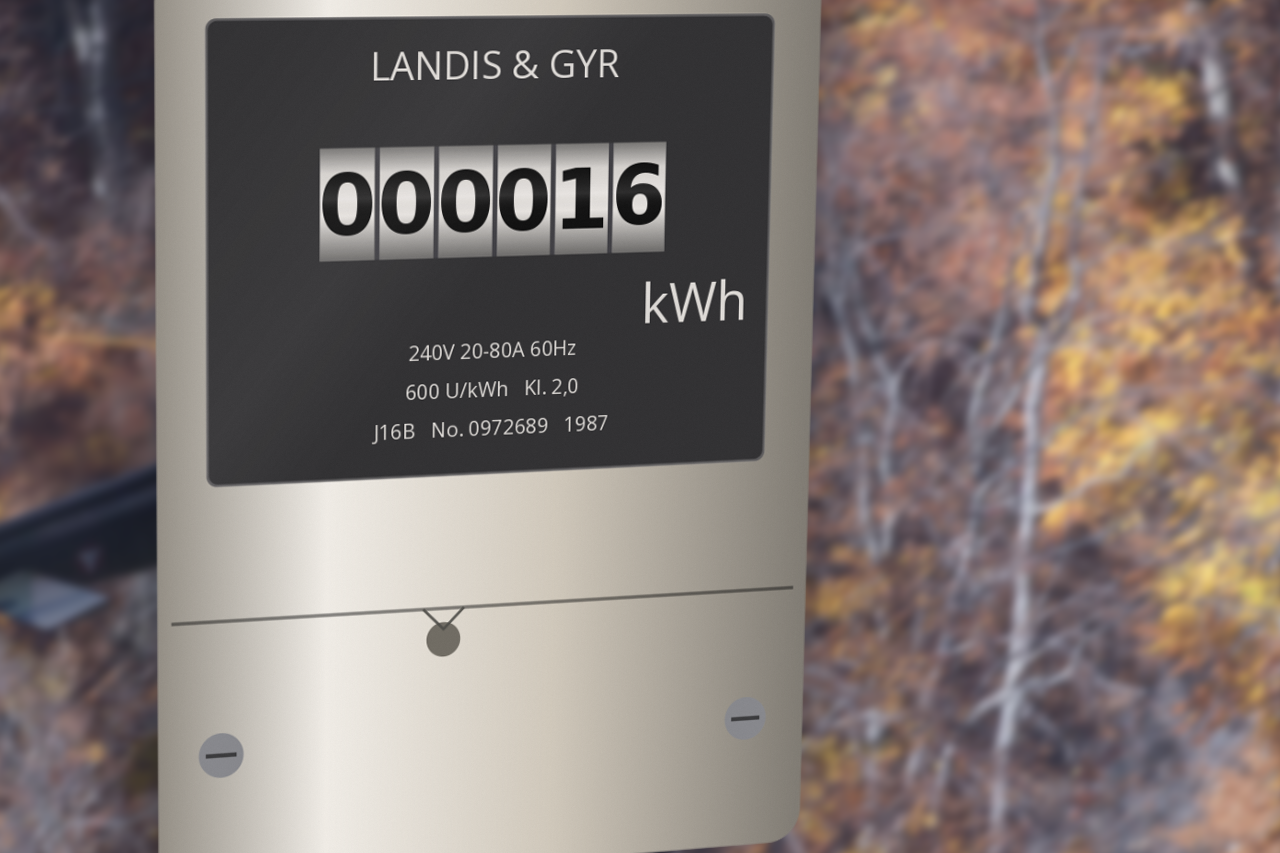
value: {"value": 16, "unit": "kWh"}
